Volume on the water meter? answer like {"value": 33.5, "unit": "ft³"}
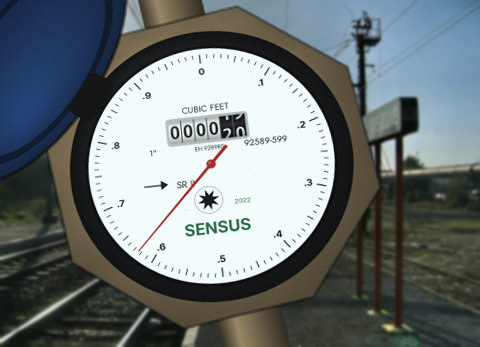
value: {"value": 19.62, "unit": "ft³"}
